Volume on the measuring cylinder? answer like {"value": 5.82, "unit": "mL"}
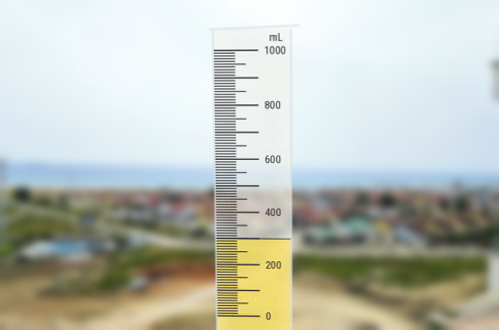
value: {"value": 300, "unit": "mL"}
